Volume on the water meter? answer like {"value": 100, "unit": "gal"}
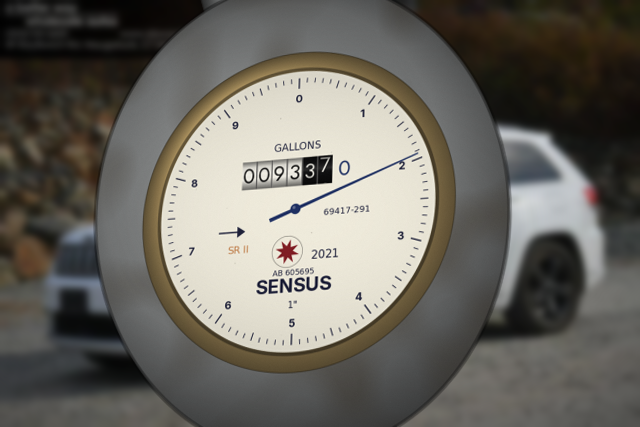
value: {"value": 93371.9, "unit": "gal"}
